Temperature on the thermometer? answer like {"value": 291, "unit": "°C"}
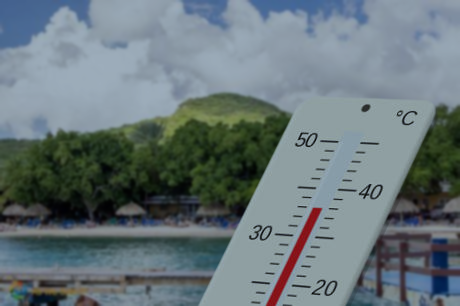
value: {"value": 36, "unit": "°C"}
